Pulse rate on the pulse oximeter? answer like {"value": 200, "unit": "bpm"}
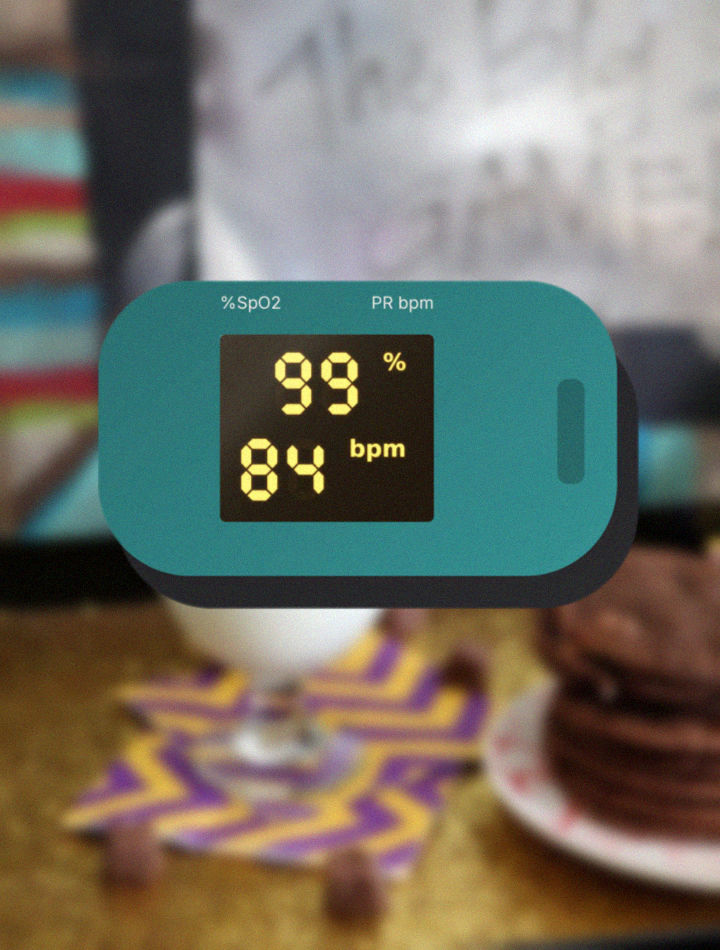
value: {"value": 84, "unit": "bpm"}
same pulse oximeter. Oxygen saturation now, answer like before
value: {"value": 99, "unit": "%"}
